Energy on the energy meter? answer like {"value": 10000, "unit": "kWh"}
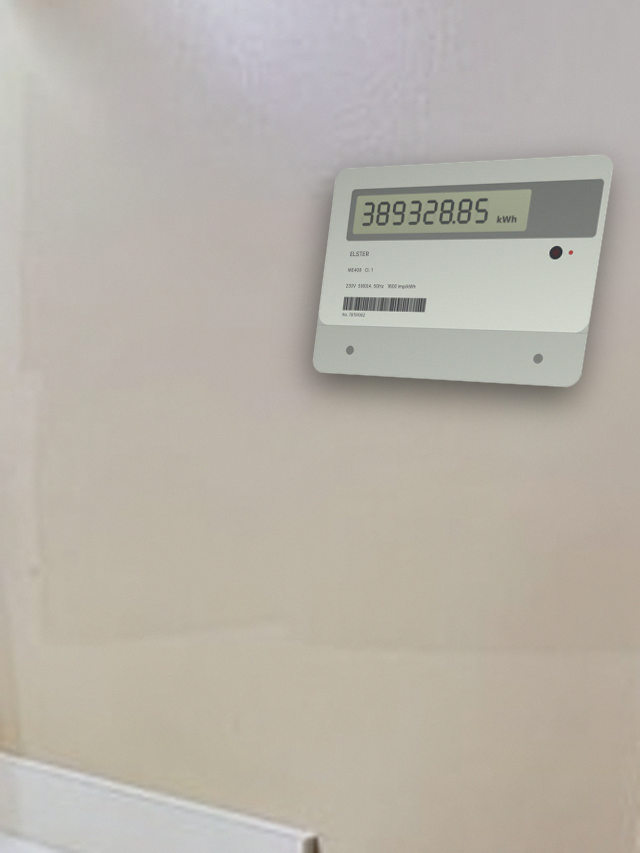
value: {"value": 389328.85, "unit": "kWh"}
